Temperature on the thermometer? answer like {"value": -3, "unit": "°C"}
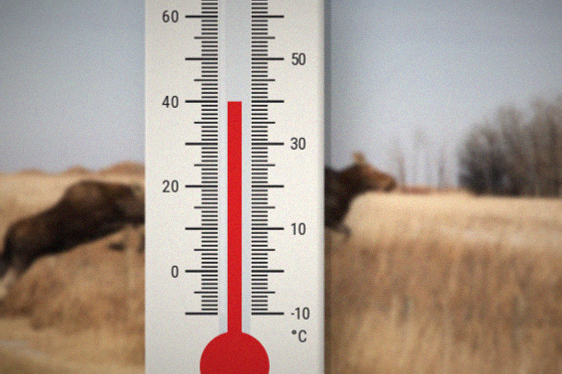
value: {"value": 40, "unit": "°C"}
